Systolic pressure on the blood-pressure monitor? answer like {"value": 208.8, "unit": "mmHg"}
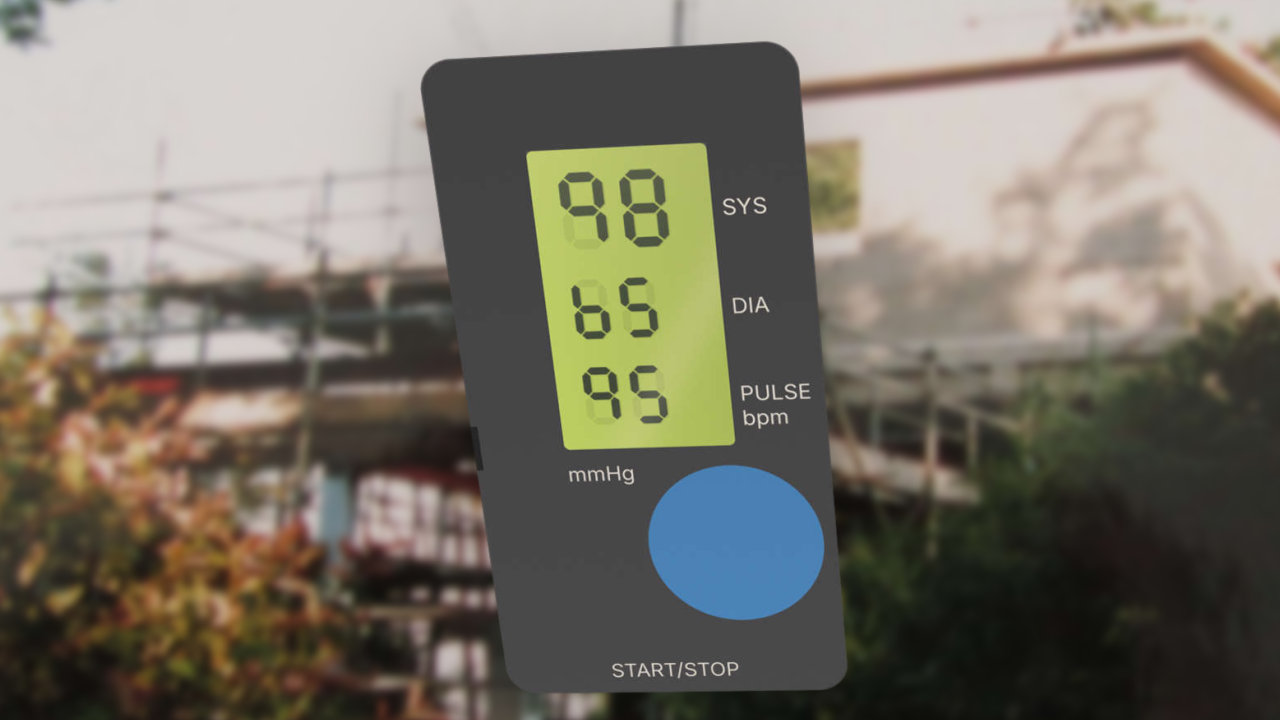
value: {"value": 98, "unit": "mmHg"}
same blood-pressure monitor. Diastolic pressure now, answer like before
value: {"value": 65, "unit": "mmHg"}
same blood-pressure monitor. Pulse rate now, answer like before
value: {"value": 95, "unit": "bpm"}
